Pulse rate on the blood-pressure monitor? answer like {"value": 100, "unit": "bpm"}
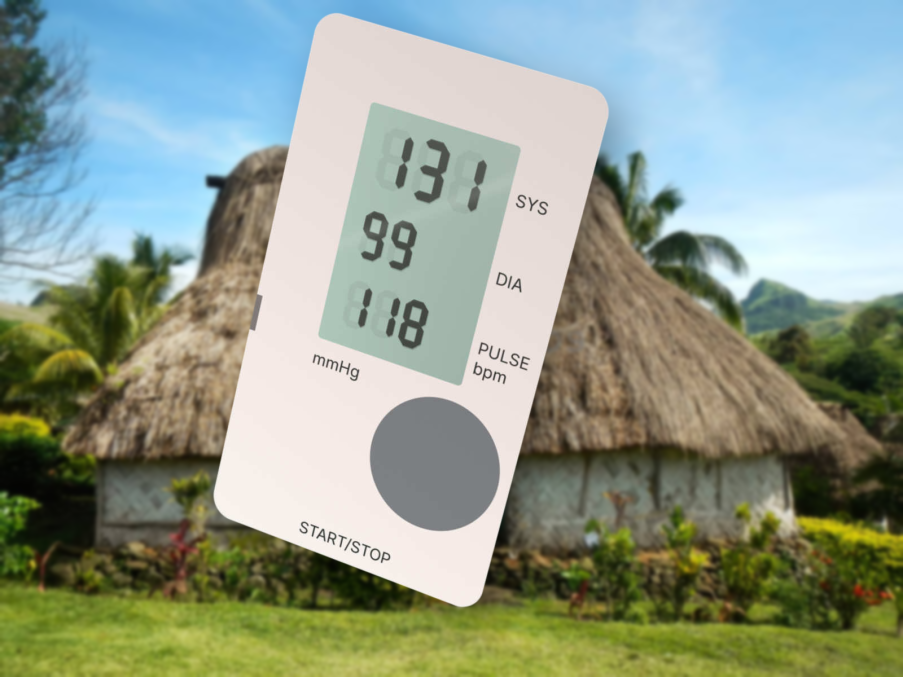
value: {"value": 118, "unit": "bpm"}
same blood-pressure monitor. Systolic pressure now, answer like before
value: {"value": 131, "unit": "mmHg"}
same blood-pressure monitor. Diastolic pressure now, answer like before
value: {"value": 99, "unit": "mmHg"}
